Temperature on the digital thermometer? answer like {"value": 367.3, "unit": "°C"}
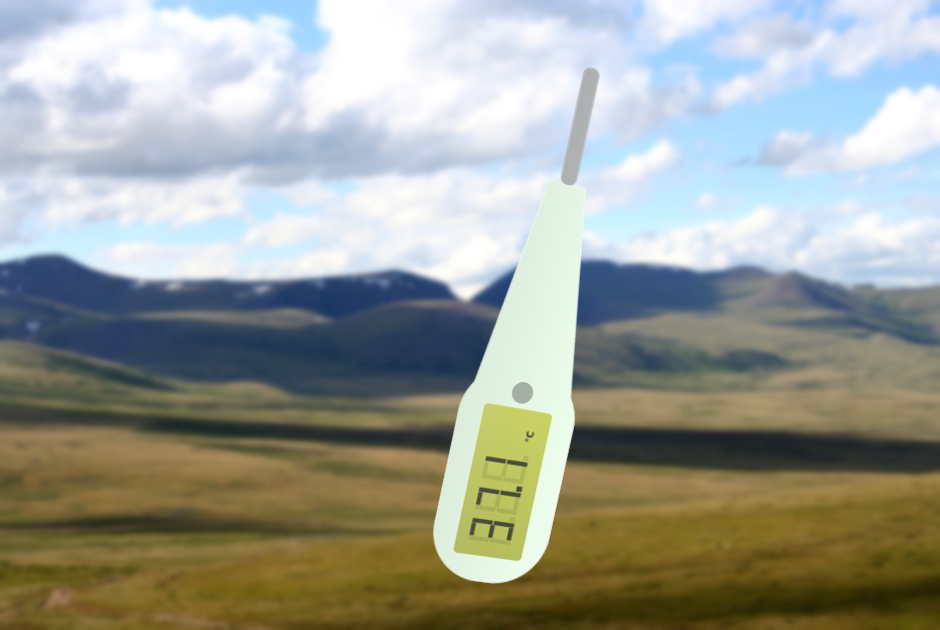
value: {"value": 37.1, "unit": "°C"}
